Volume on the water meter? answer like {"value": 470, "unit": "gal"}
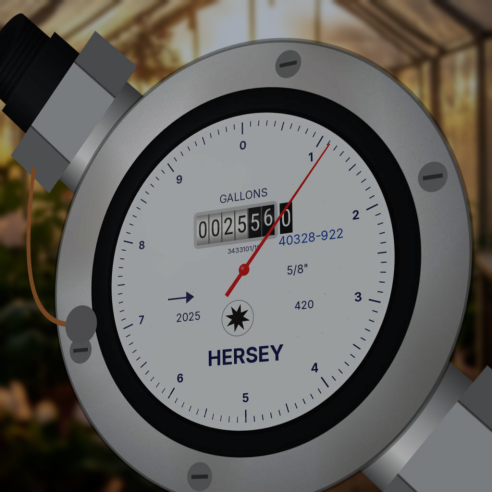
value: {"value": 25561.1, "unit": "gal"}
